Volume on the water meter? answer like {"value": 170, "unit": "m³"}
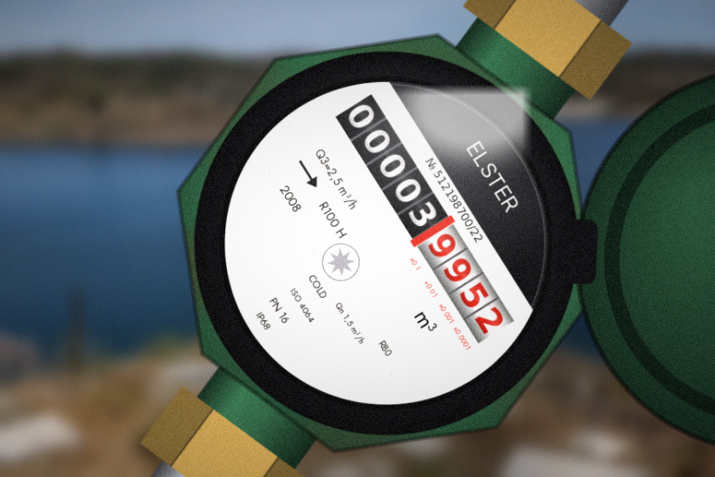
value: {"value": 3.9952, "unit": "m³"}
